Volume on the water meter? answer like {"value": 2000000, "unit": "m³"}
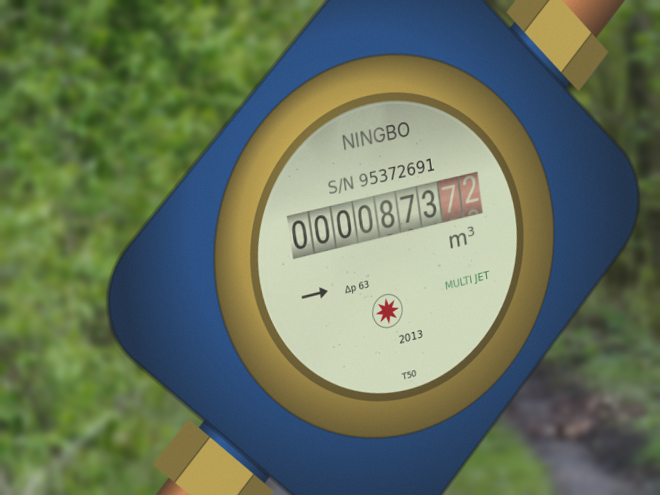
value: {"value": 873.72, "unit": "m³"}
